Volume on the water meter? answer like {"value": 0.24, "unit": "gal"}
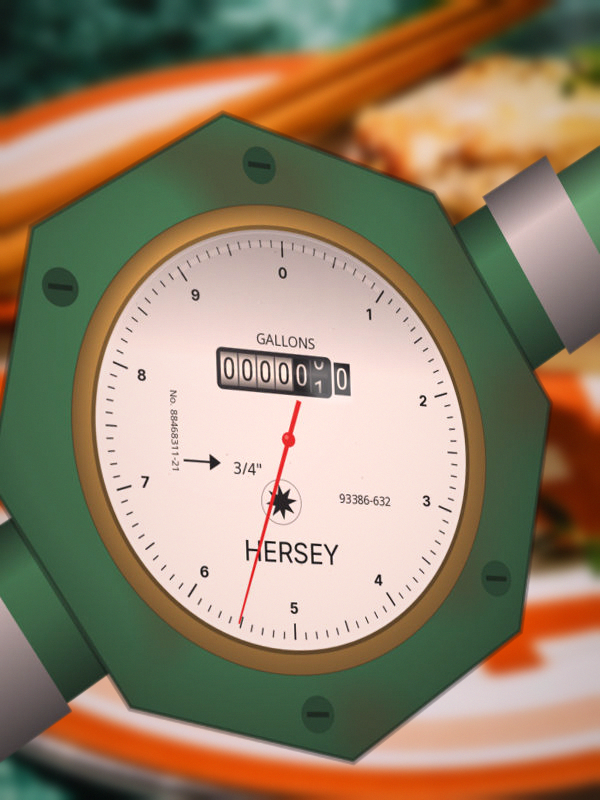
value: {"value": 5.5, "unit": "gal"}
